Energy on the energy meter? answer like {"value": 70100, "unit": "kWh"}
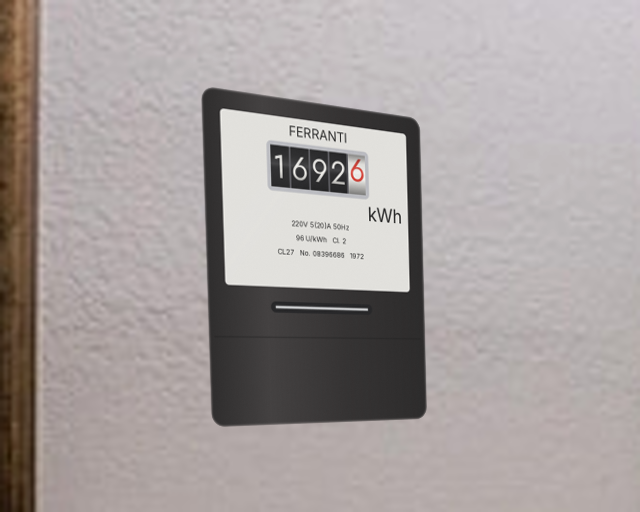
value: {"value": 1692.6, "unit": "kWh"}
